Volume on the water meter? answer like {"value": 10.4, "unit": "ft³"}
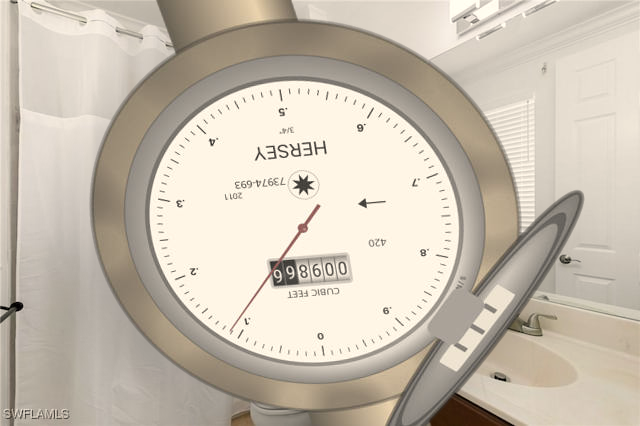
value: {"value": 9866.11, "unit": "ft³"}
